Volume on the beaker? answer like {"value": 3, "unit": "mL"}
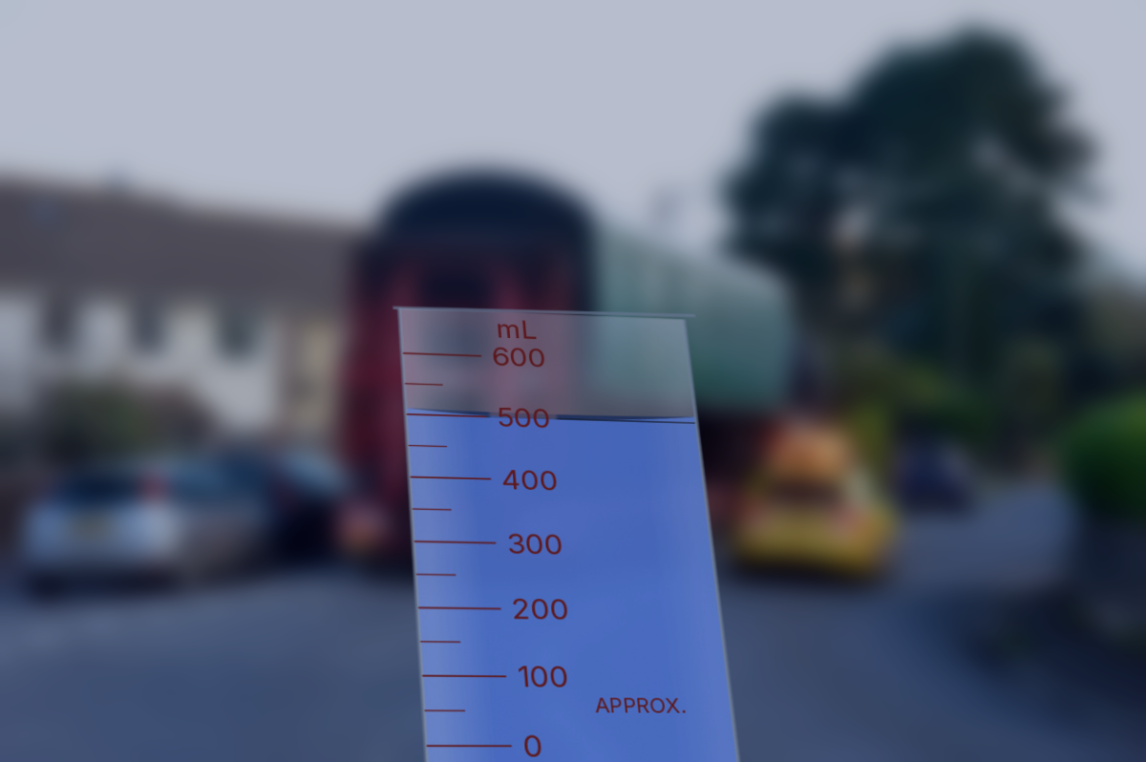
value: {"value": 500, "unit": "mL"}
